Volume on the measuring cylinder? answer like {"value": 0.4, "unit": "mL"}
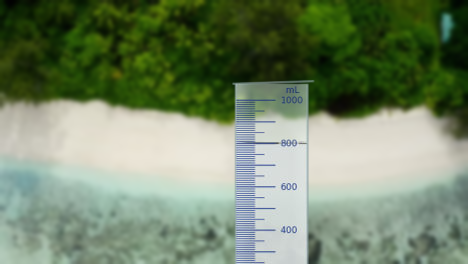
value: {"value": 800, "unit": "mL"}
